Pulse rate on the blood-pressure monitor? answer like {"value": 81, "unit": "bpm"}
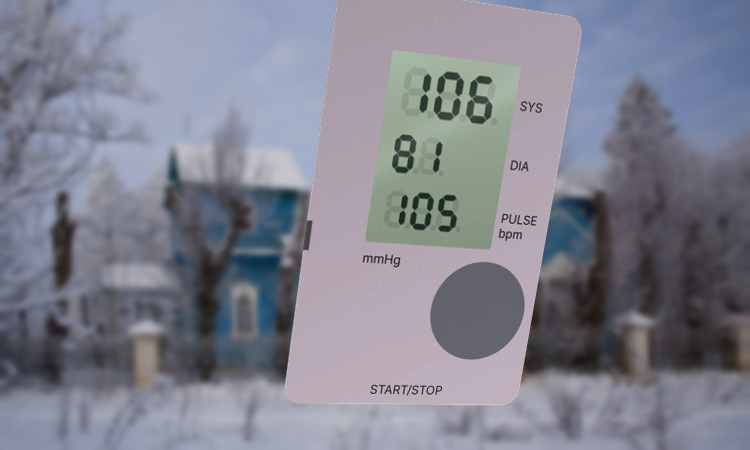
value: {"value": 105, "unit": "bpm"}
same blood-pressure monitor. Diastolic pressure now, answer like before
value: {"value": 81, "unit": "mmHg"}
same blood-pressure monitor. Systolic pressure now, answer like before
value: {"value": 106, "unit": "mmHg"}
